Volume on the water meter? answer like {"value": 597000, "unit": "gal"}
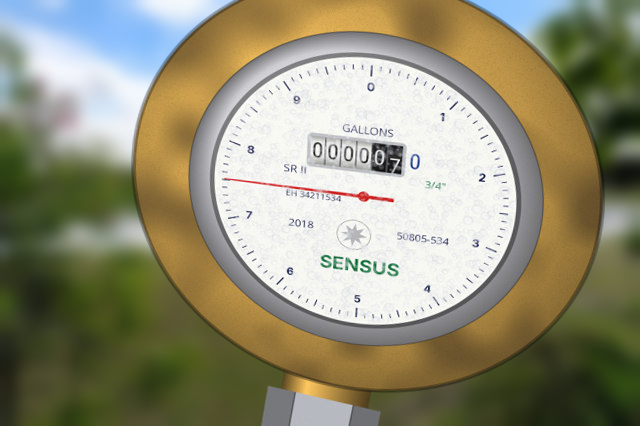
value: {"value": 67.5, "unit": "gal"}
